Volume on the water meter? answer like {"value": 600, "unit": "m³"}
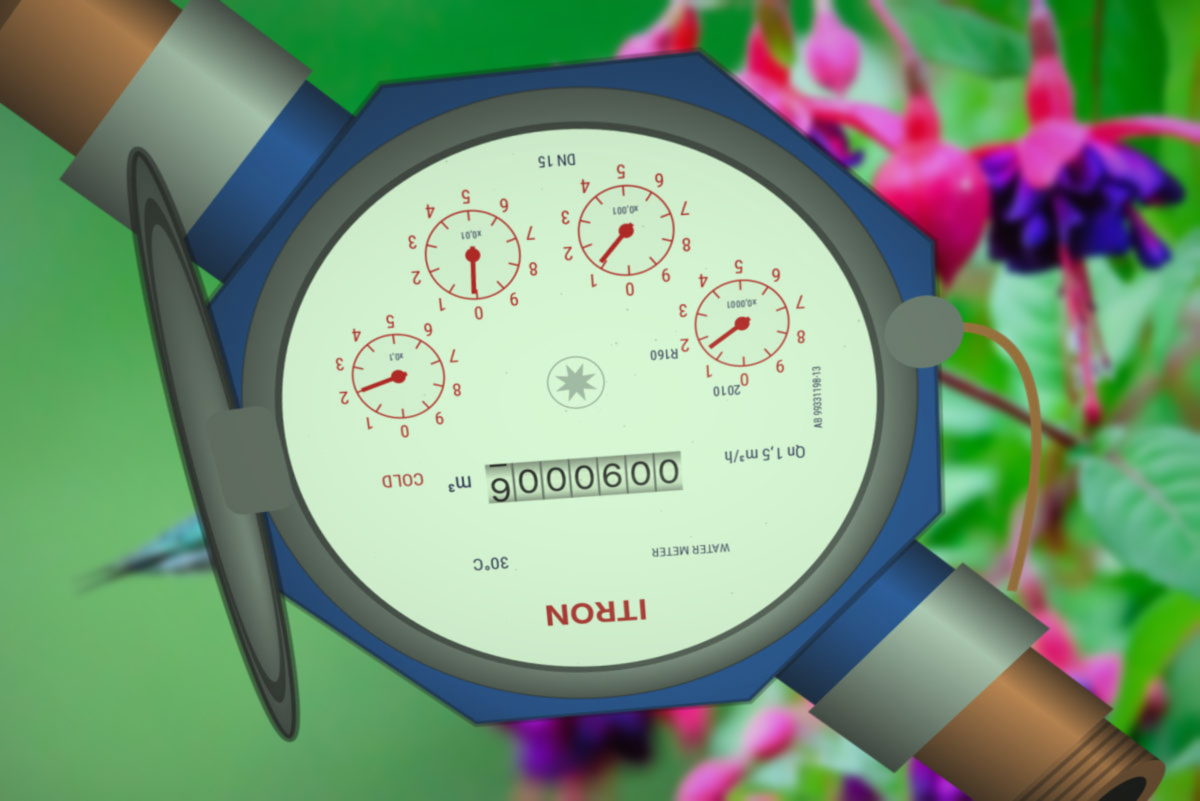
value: {"value": 90006.2011, "unit": "m³"}
